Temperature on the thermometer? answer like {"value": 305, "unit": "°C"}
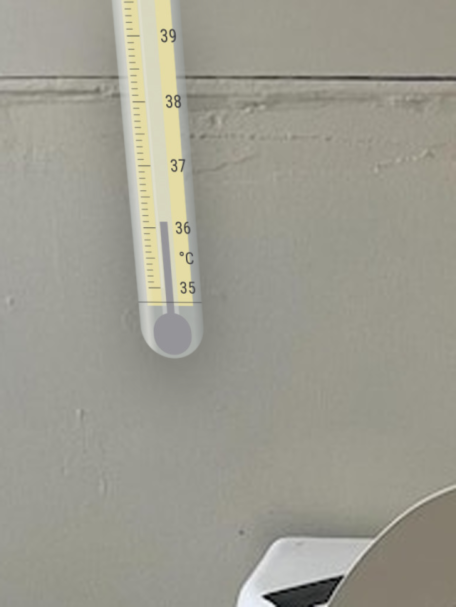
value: {"value": 36.1, "unit": "°C"}
